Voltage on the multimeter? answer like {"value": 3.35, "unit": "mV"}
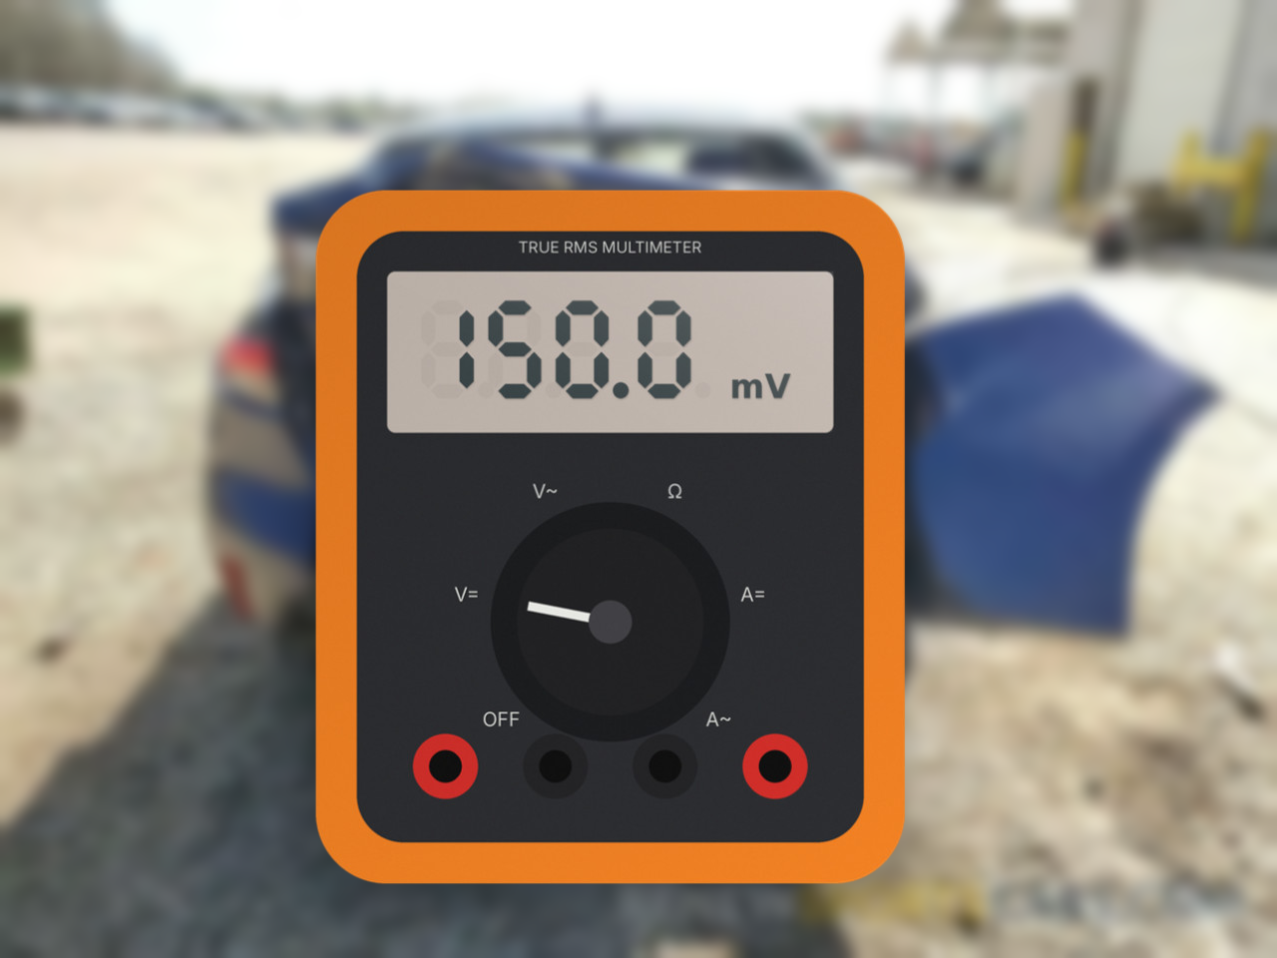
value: {"value": 150.0, "unit": "mV"}
